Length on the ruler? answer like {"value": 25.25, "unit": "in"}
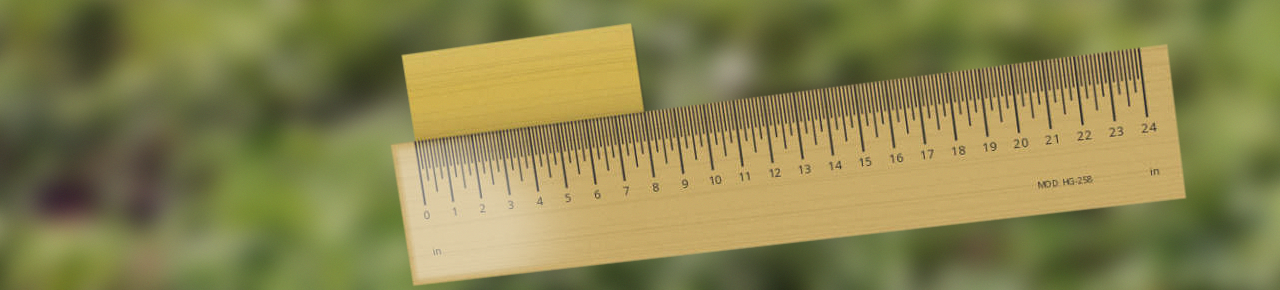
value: {"value": 8, "unit": "in"}
